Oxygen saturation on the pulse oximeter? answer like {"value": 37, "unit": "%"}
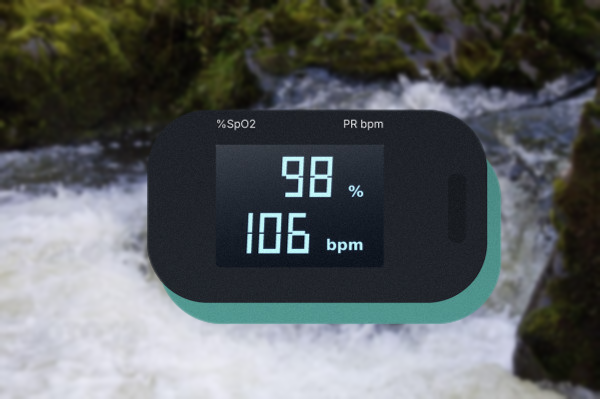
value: {"value": 98, "unit": "%"}
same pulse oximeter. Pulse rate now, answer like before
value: {"value": 106, "unit": "bpm"}
